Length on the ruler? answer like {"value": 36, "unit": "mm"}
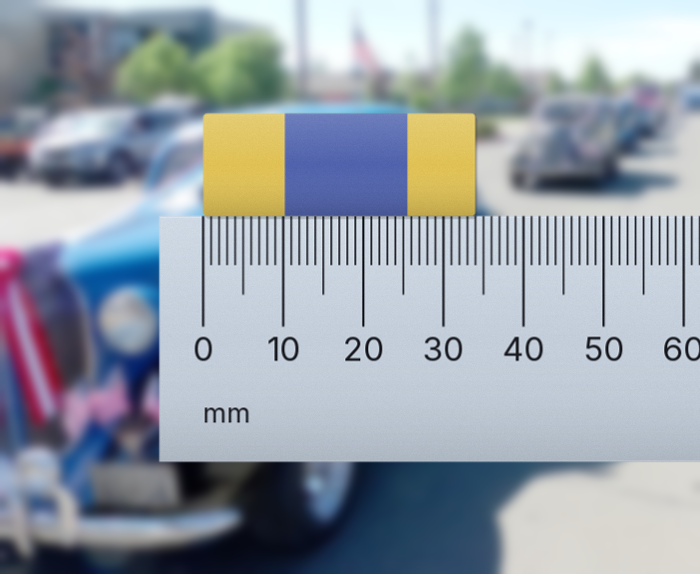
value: {"value": 34, "unit": "mm"}
